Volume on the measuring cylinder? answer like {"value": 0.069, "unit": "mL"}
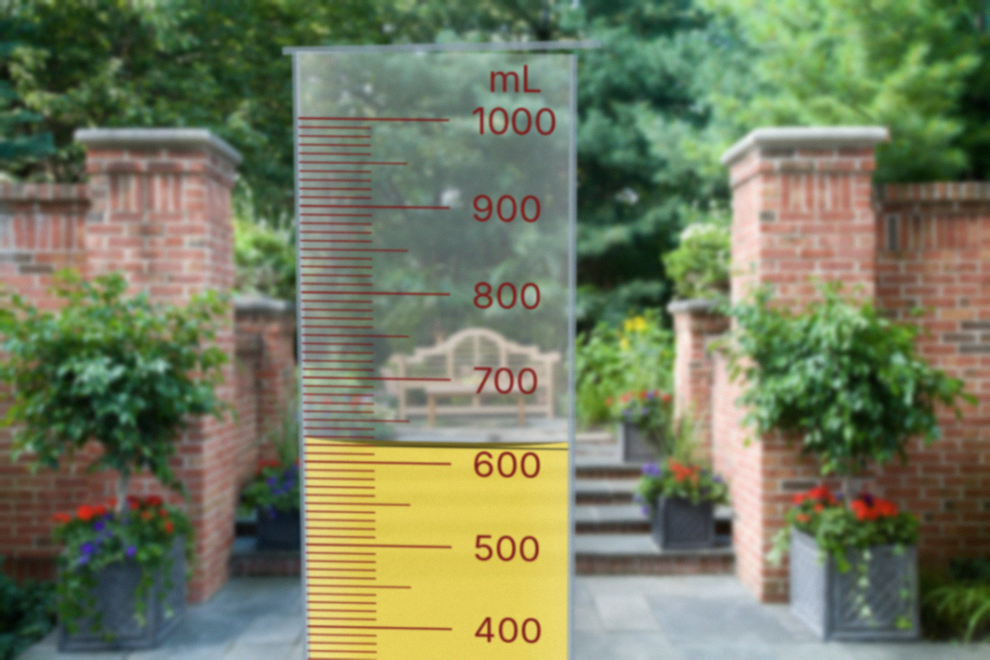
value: {"value": 620, "unit": "mL"}
